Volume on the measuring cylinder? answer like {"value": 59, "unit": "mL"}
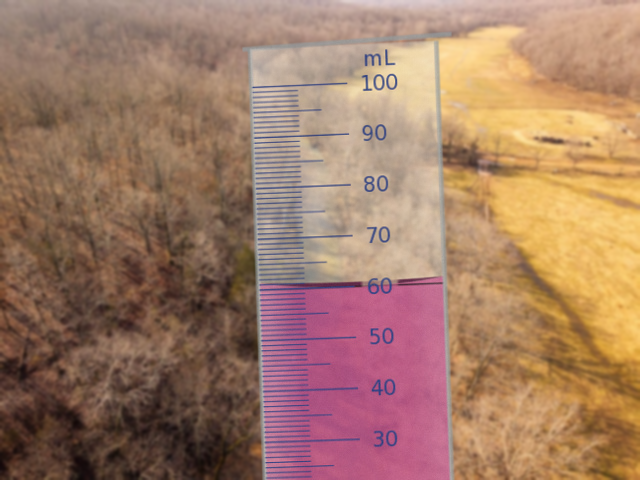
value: {"value": 60, "unit": "mL"}
